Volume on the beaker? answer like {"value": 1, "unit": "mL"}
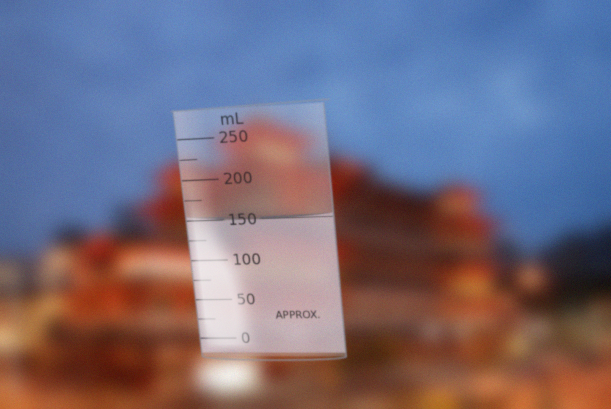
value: {"value": 150, "unit": "mL"}
